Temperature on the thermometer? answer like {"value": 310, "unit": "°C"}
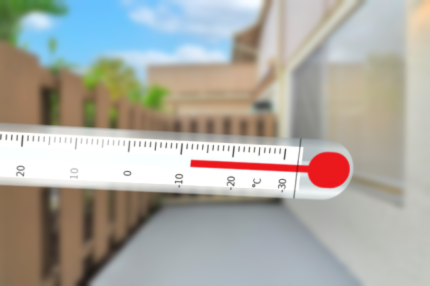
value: {"value": -12, "unit": "°C"}
